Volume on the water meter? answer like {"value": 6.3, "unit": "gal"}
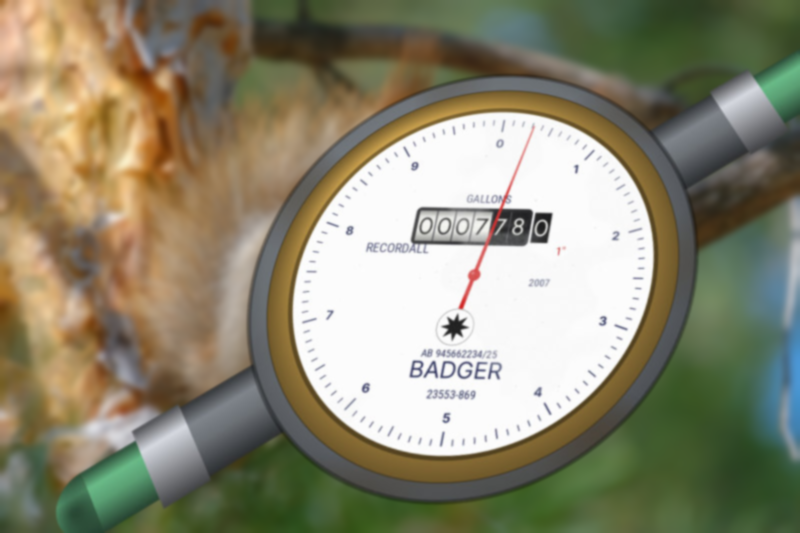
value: {"value": 7780.3, "unit": "gal"}
